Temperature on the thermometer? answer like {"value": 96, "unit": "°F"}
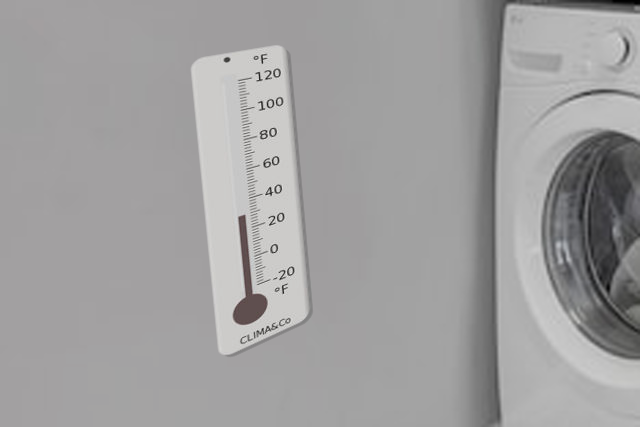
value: {"value": 30, "unit": "°F"}
